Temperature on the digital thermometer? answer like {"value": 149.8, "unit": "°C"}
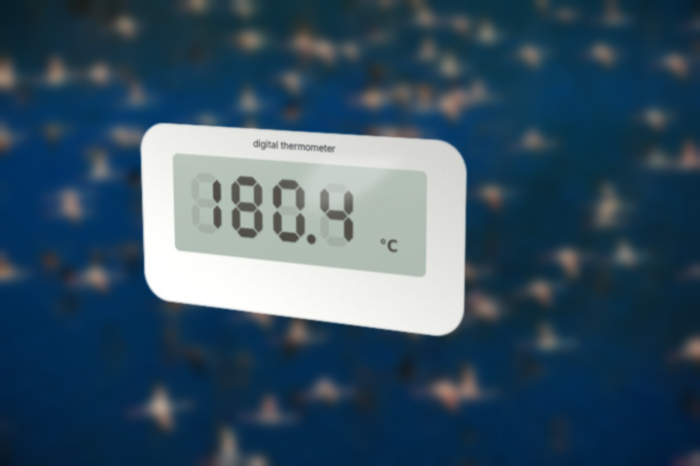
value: {"value": 180.4, "unit": "°C"}
